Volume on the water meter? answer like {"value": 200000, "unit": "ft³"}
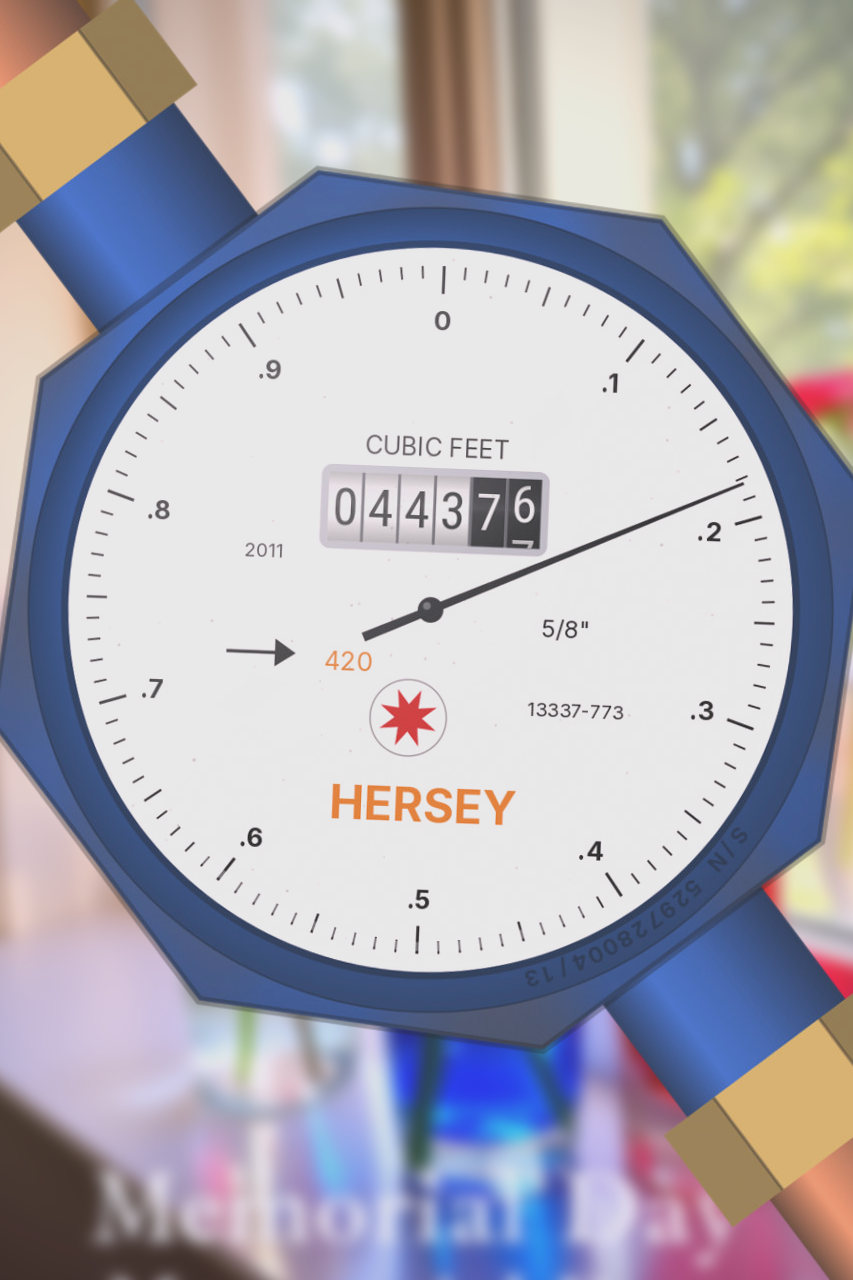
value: {"value": 44376.18, "unit": "ft³"}
